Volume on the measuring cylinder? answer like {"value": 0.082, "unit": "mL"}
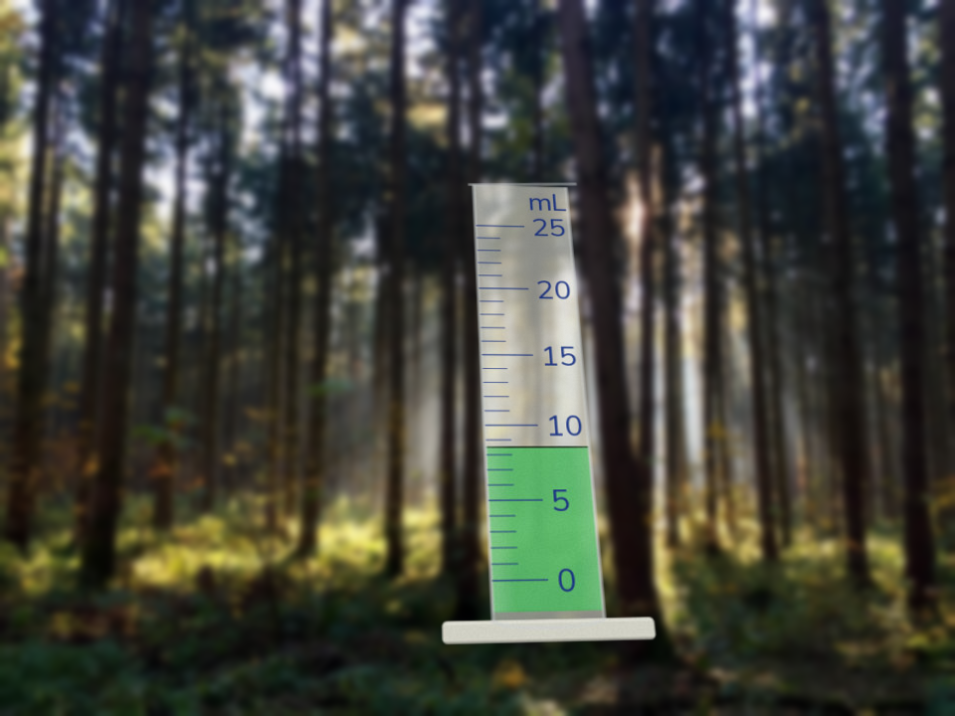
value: {"value": 8.5, "unit": "mL"}
